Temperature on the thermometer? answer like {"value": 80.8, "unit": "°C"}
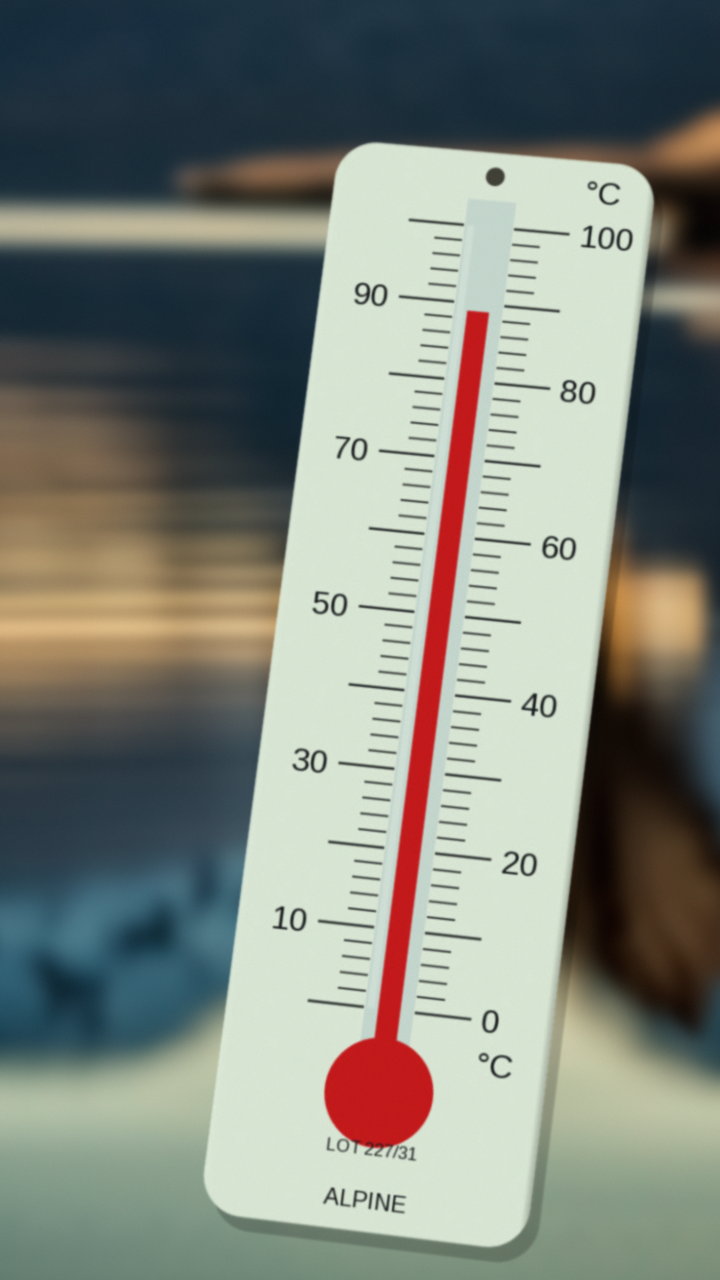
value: {"value": 89, "unit": "°C"}
